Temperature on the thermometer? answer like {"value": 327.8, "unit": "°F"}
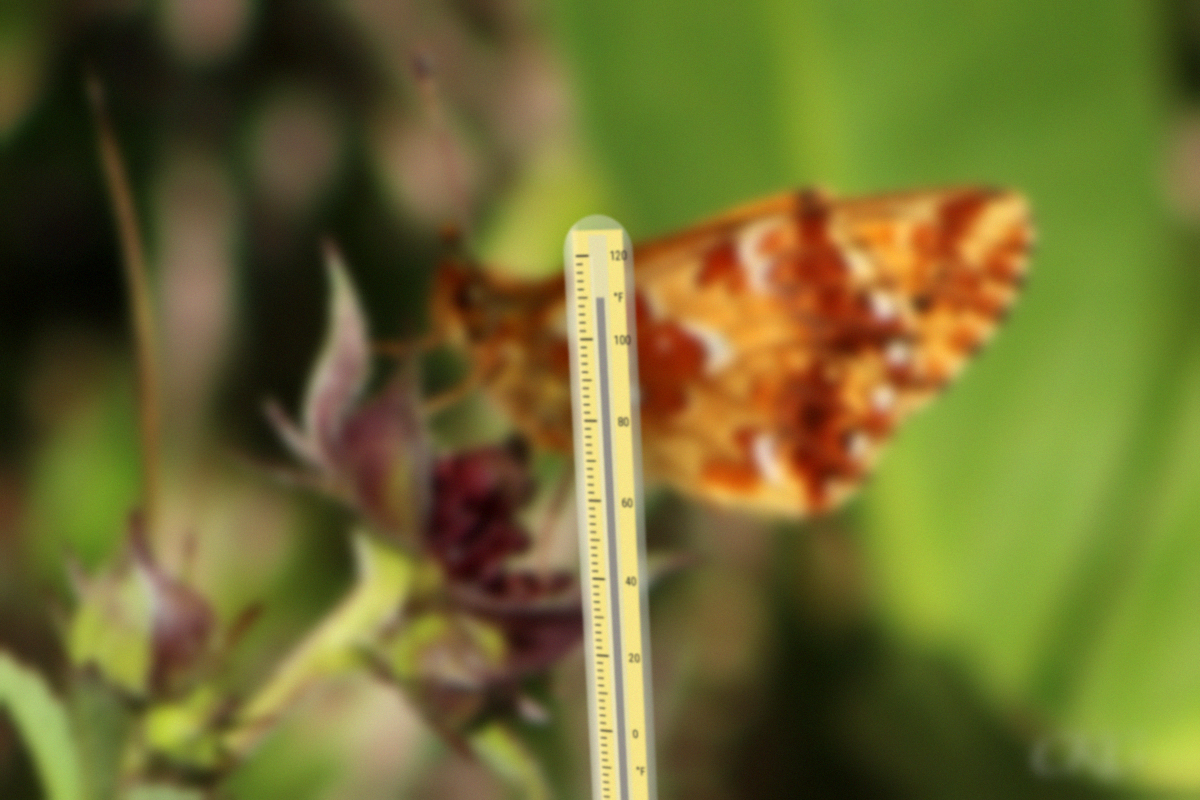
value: {"value": 110, "unit": "°F"}
